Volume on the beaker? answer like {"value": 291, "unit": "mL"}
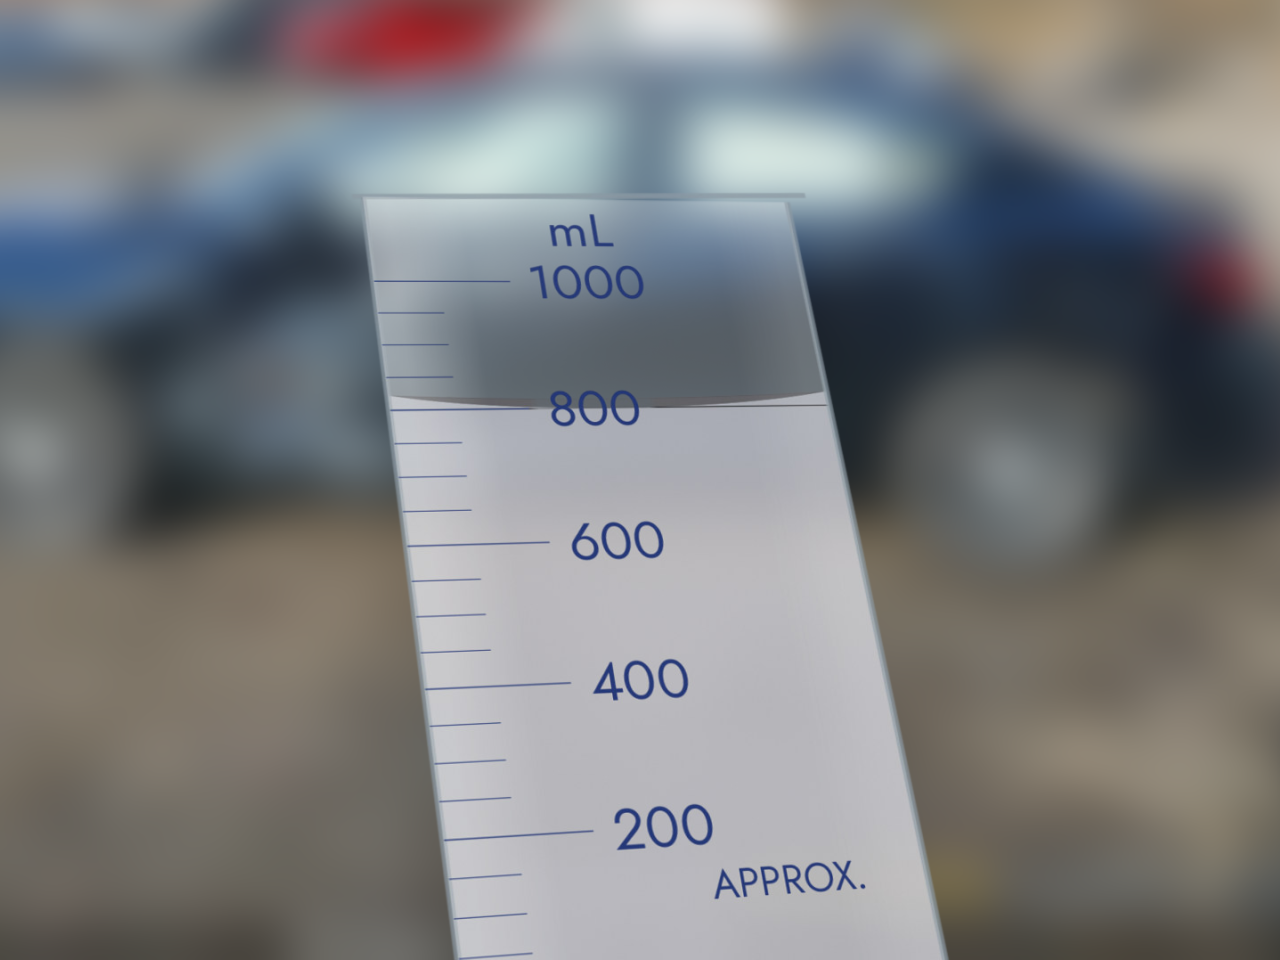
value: {"value": 800, "unit": "mL"}
